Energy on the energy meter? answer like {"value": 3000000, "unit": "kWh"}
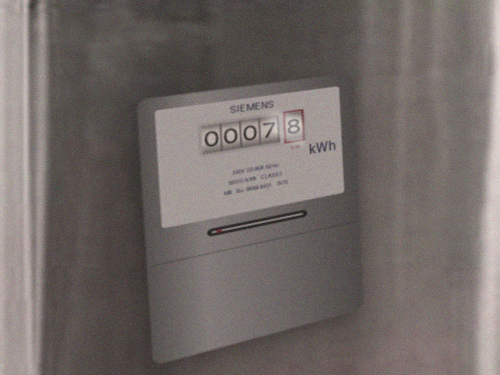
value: {"value": 7.8, "unit": "kWh"}
